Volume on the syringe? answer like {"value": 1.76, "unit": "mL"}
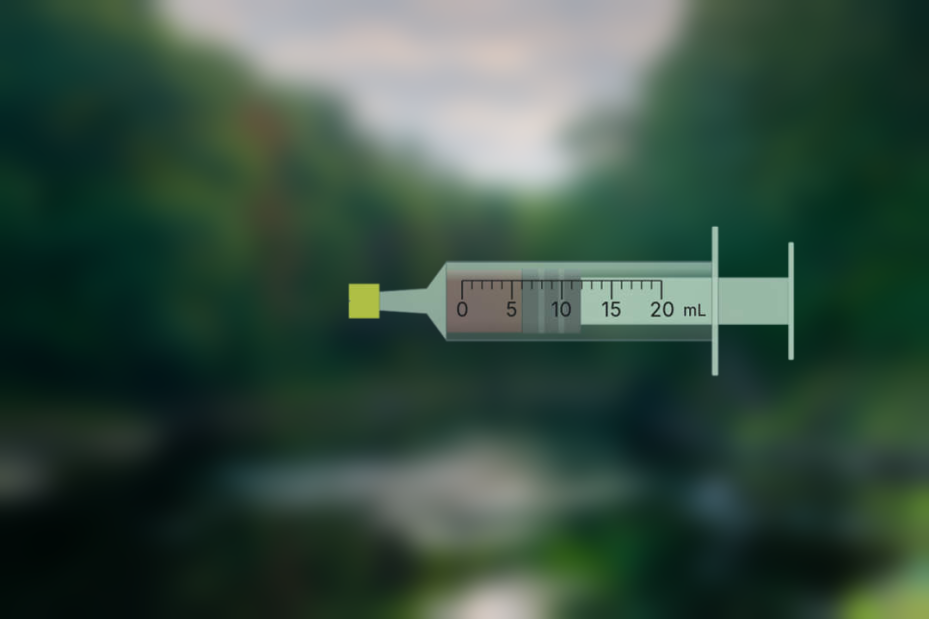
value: {"value": 6, "unit": "mL"}
